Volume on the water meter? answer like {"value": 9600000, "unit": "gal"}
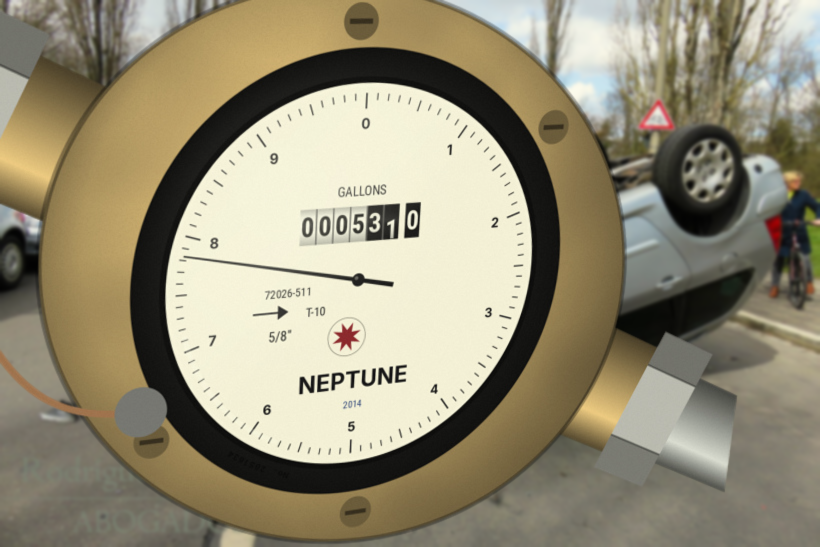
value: {"value": 5307.8, "unit": "gal"}
